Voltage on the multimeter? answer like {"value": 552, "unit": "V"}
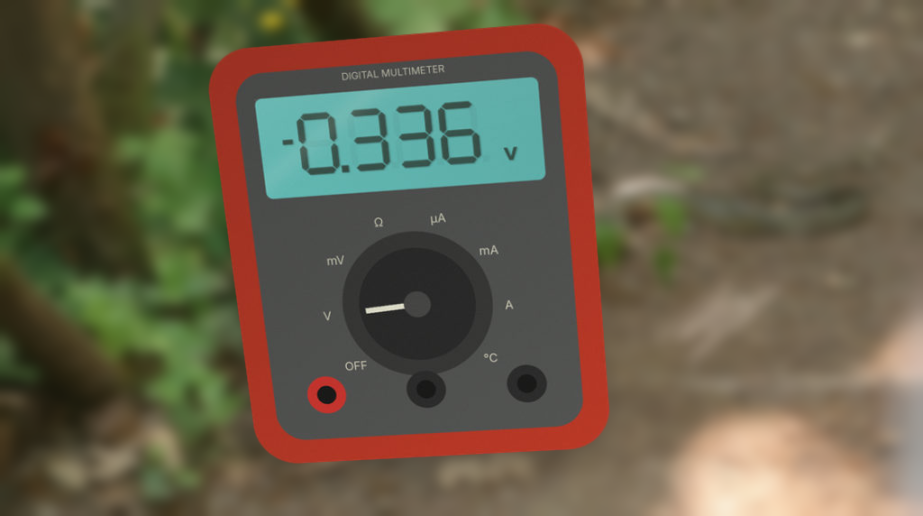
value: {"value": -0.336, "unit": "V"}
